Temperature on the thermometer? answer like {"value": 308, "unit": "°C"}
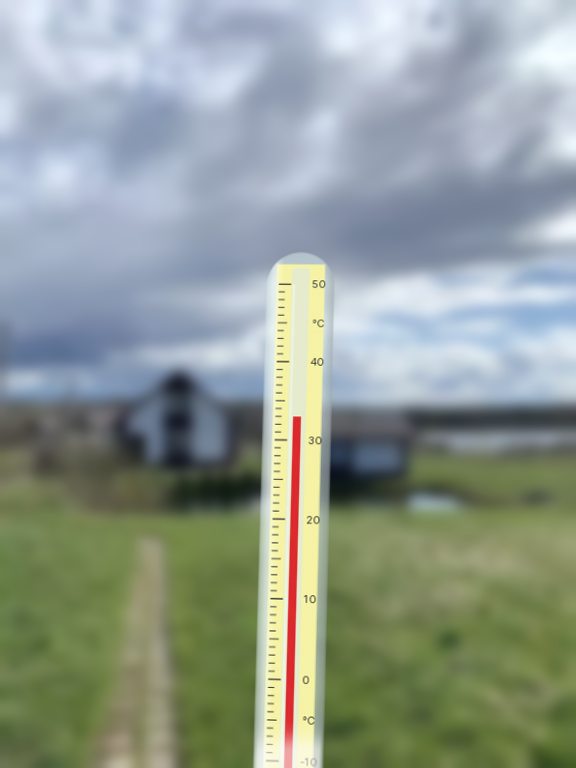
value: {"value": 33, "unit": "°C"}
